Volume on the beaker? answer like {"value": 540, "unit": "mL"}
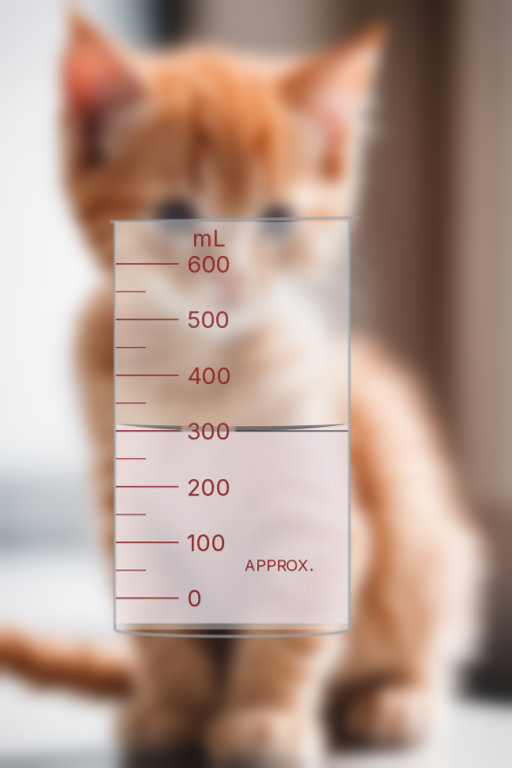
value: {"value": 300, "unit": "mL"}
